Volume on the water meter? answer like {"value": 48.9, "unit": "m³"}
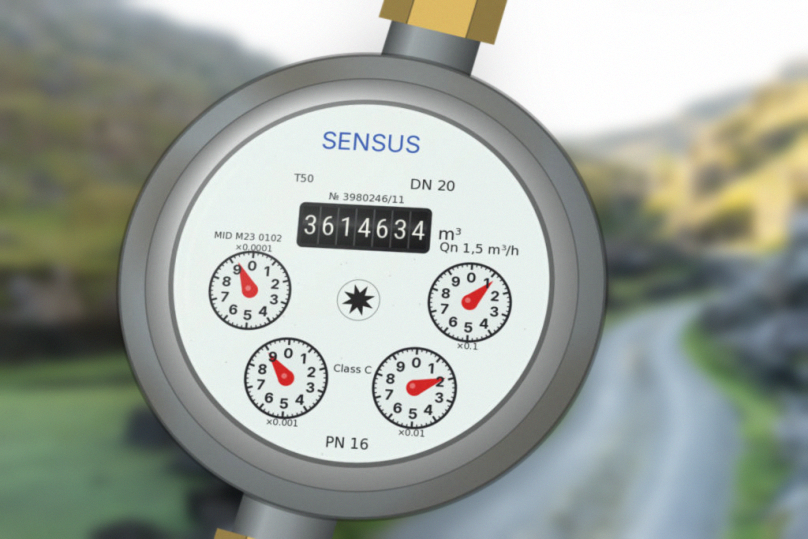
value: {"value": 3614634.1189, "unit": "m³"}
